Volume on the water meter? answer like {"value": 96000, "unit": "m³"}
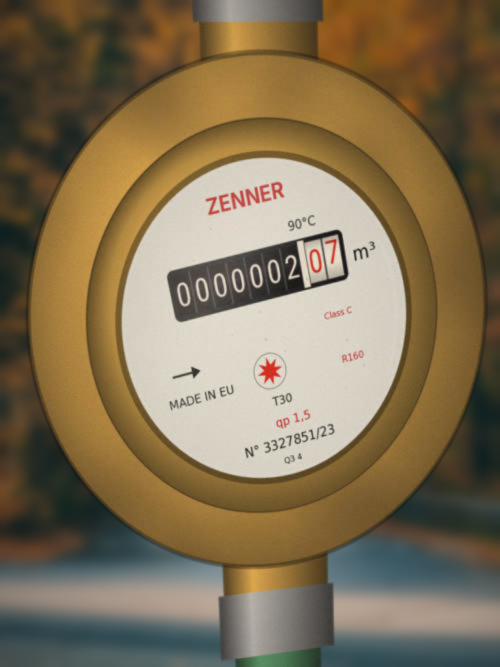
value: {"value": 2.07, "unit": "m³"}
